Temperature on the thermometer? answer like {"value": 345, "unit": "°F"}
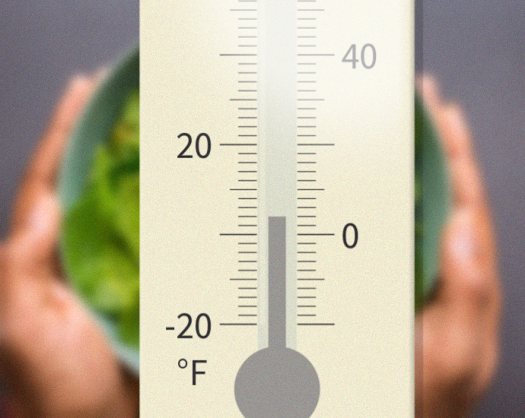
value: {"value": 4, "unit": "°F"}
